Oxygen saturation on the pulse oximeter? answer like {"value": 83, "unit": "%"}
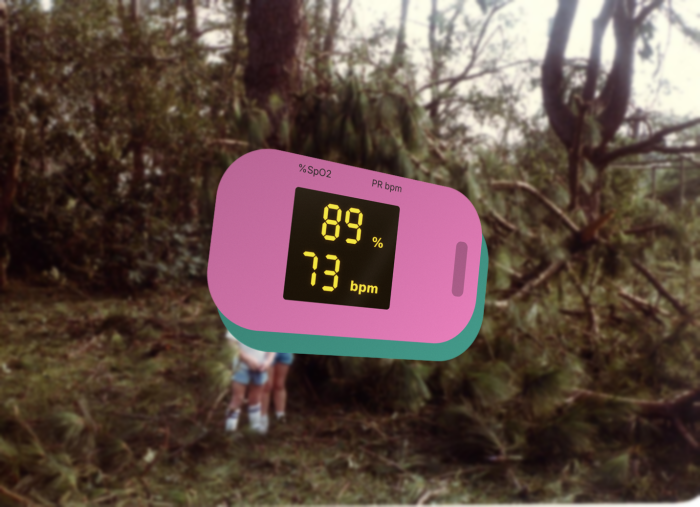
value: {"value": 89, "unit": "%"}
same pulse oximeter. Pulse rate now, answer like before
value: {"value": 73, "unit": "bpm"}
